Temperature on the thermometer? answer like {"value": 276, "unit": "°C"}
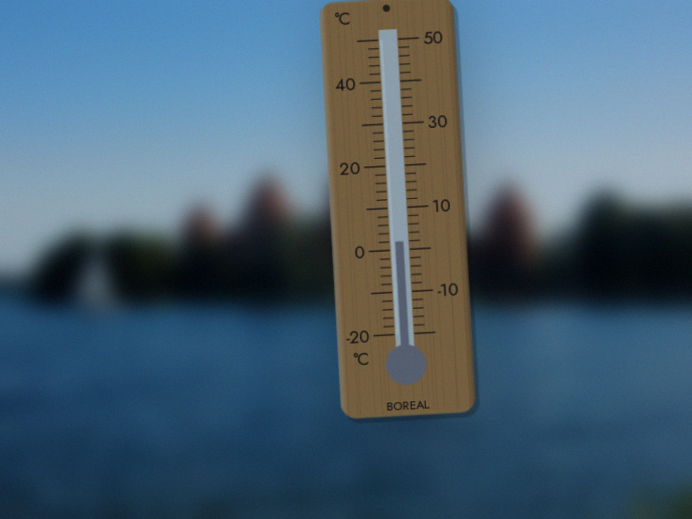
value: {"value": 2, "unit": "°C"}
